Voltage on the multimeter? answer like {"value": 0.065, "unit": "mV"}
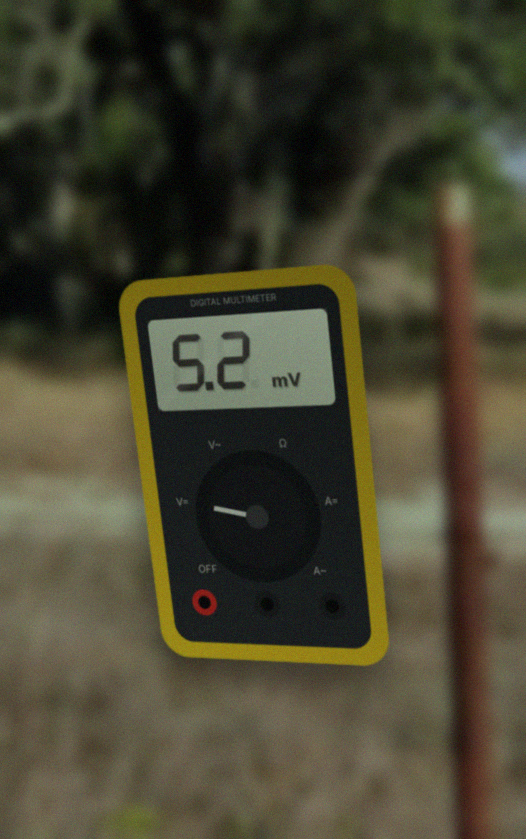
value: {"value": 5.2, "unit": "mV"}
